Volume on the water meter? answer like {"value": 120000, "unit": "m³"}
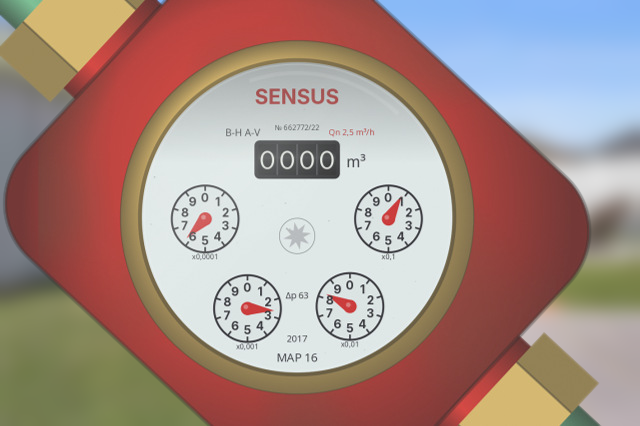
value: {"value": 0.0826, "unit": "m³"}
